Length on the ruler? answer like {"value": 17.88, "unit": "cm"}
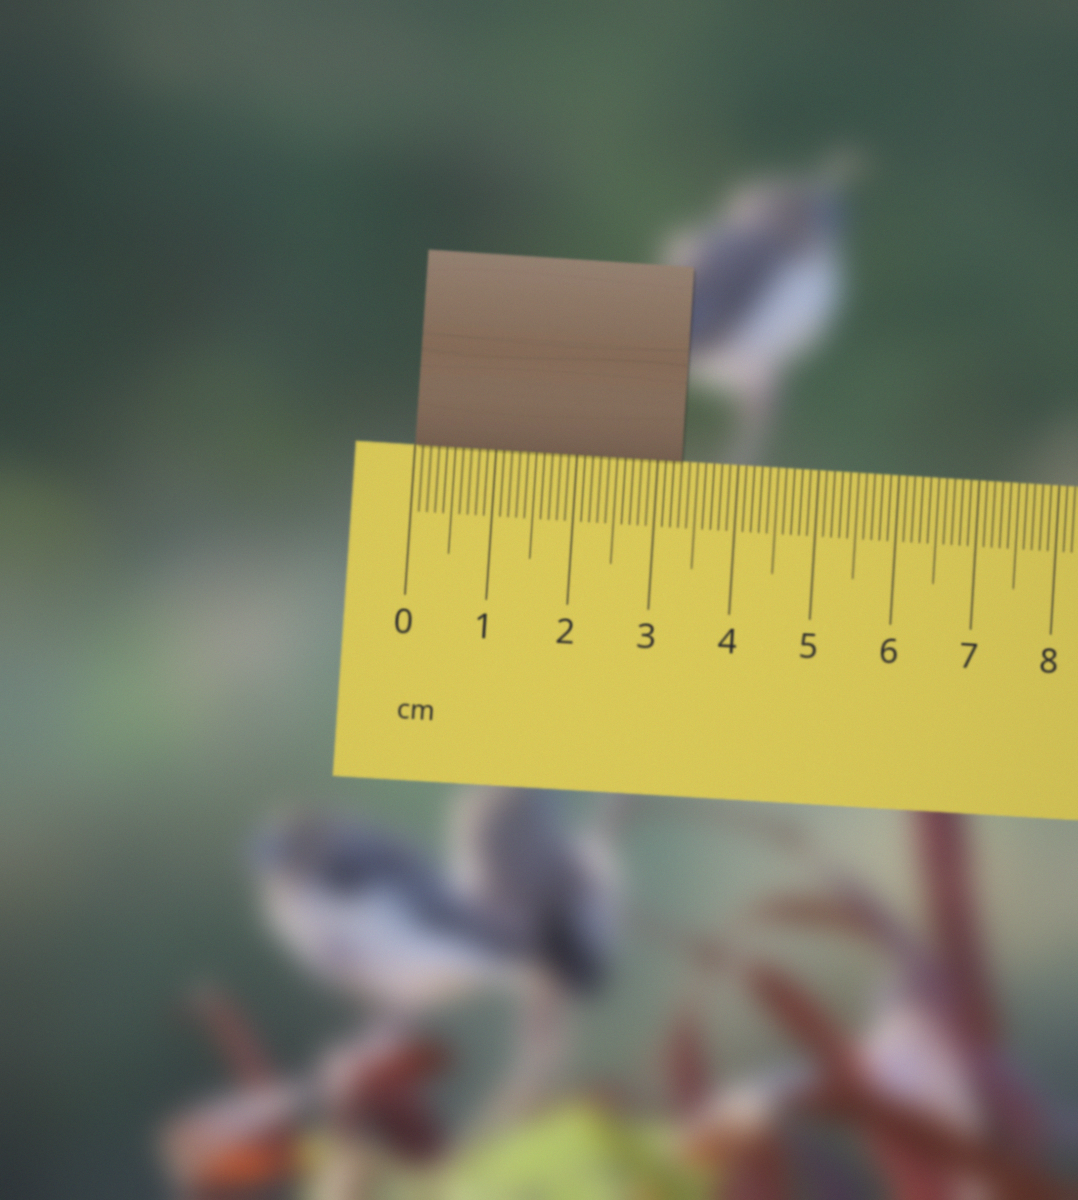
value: {"value": 3.3, "unit": "cm"}
